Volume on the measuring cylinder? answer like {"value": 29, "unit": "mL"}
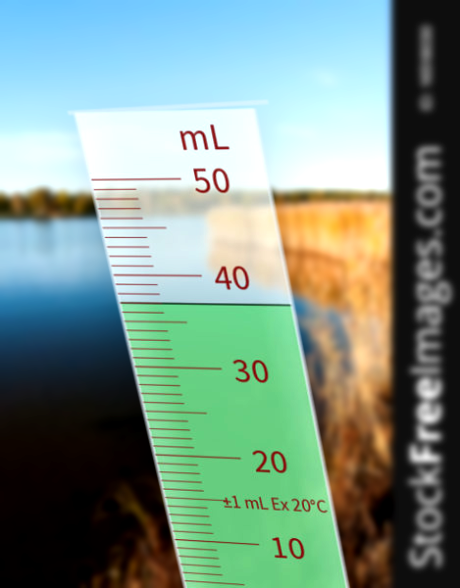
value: {"value": 37, "unit": "mL"}
